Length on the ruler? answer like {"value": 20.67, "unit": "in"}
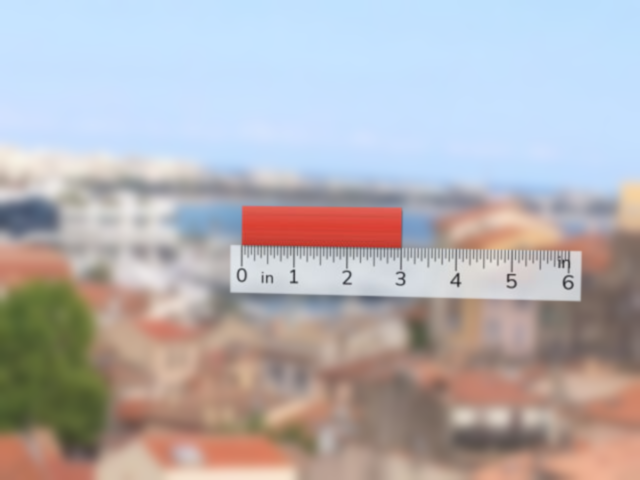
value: {"value": 3, "unit": "in"}
